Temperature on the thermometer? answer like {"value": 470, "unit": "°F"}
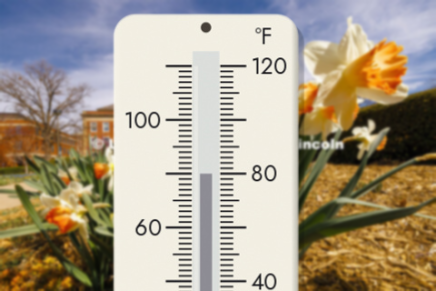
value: {"value": 80, "unit": "°F"}
